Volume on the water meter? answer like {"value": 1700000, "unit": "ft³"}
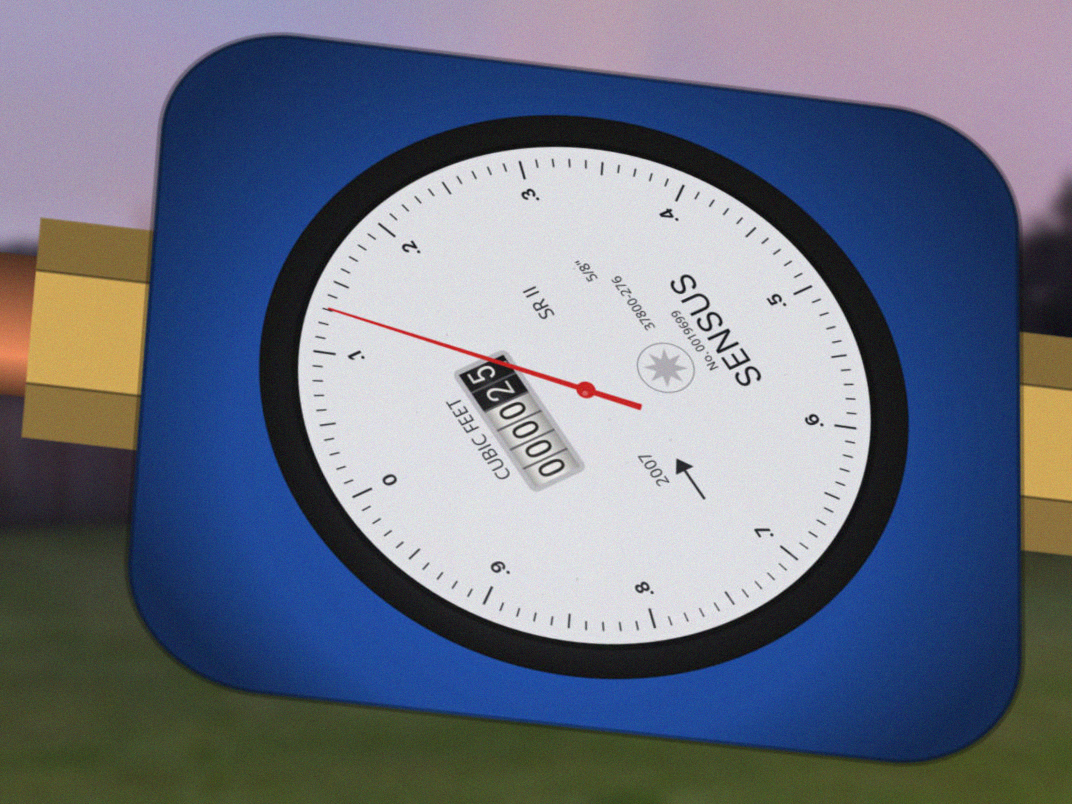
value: {"value": 25.13, "unit": "ft³"}
